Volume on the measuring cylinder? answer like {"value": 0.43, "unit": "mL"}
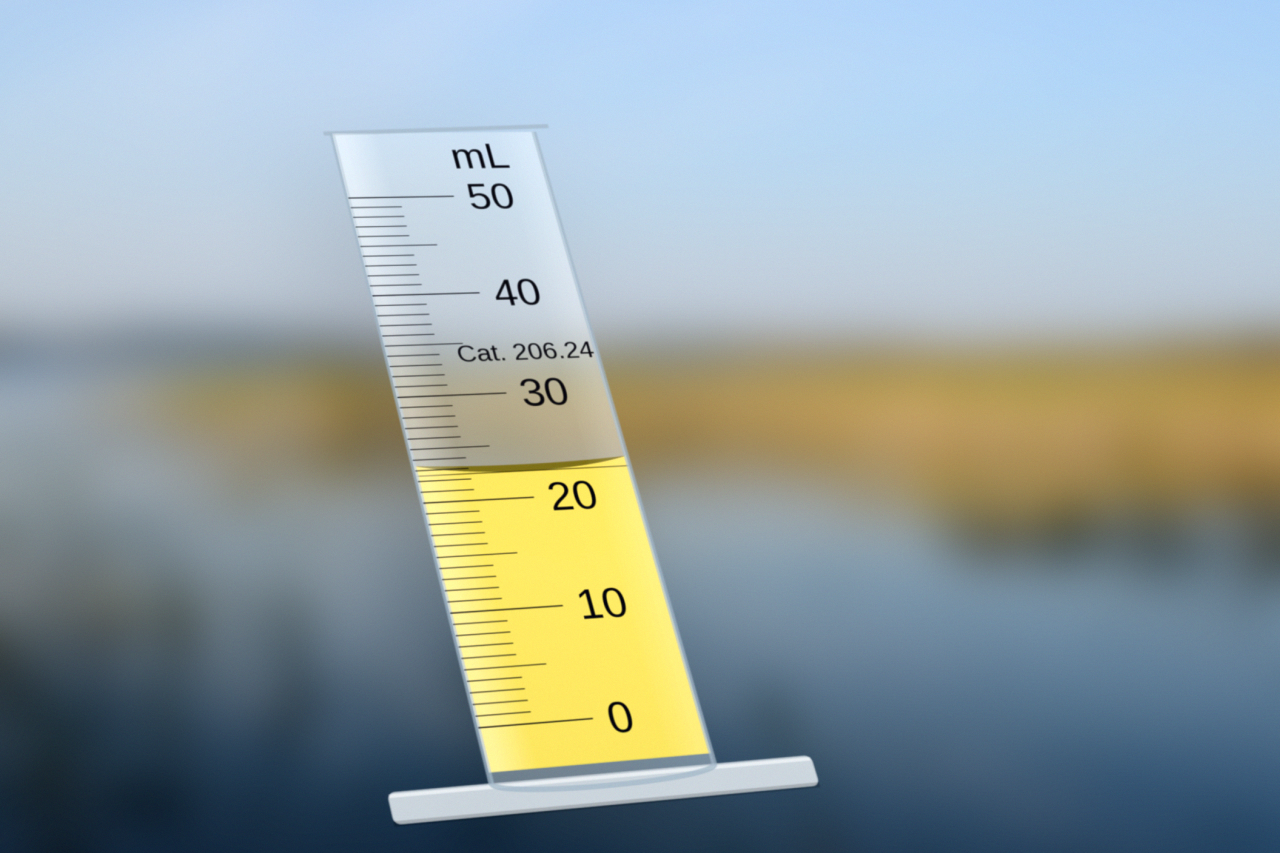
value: {"value": 22.5, "unit": "mL"}
